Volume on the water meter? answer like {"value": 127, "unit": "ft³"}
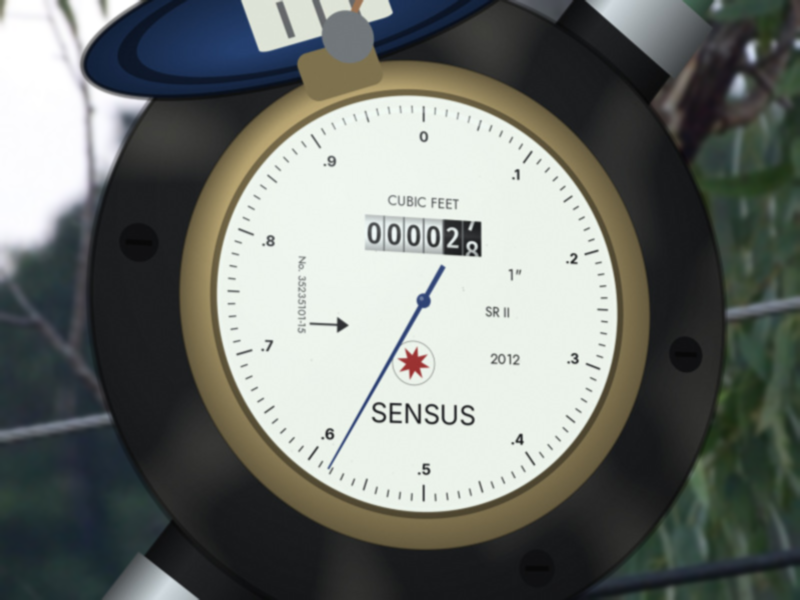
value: {"value": 27.58, "unit": "ft³"}
